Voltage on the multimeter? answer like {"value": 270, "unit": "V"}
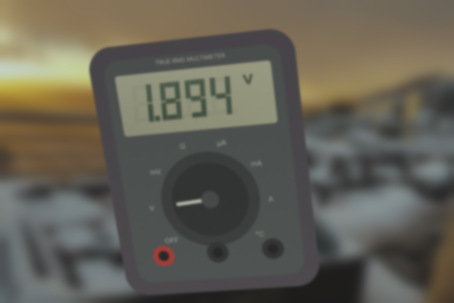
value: {"value": 1.894, "unit": "V"}
